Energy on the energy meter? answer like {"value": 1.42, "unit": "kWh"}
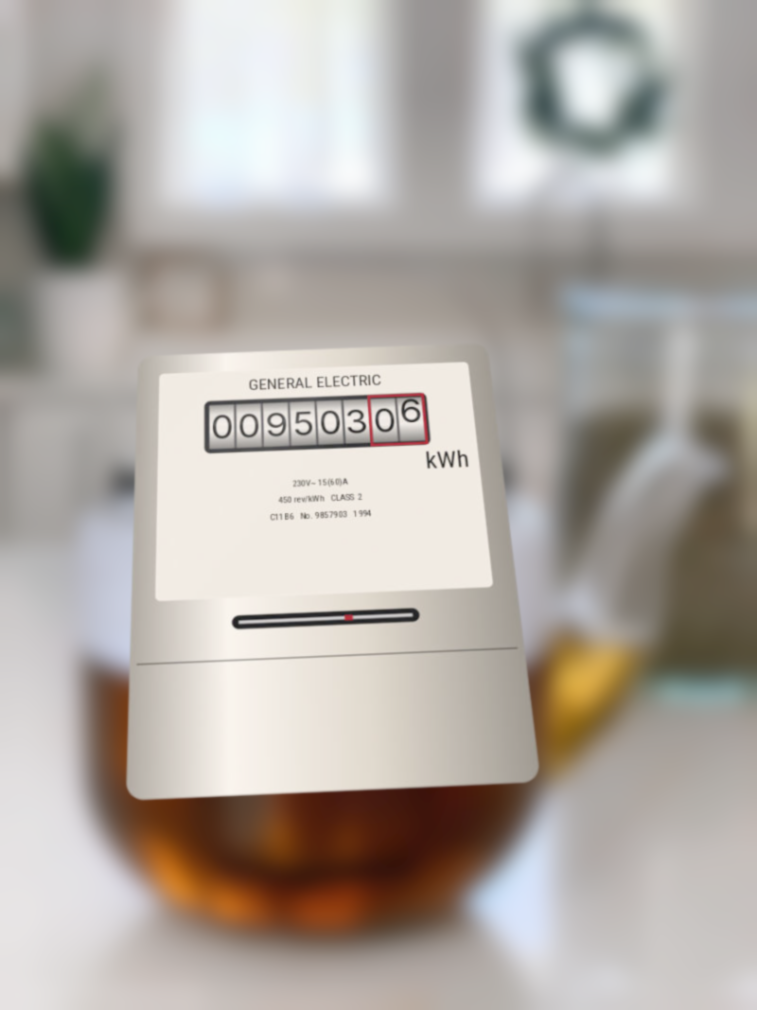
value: {"value": 9503.06, "unit": "kWh"}
